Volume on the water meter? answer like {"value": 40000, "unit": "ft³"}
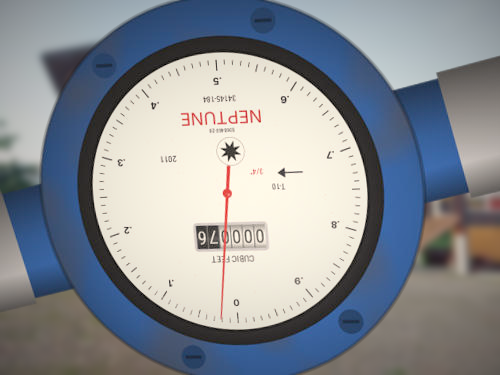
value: {"value": 76.02, "unit": "ft³"}
